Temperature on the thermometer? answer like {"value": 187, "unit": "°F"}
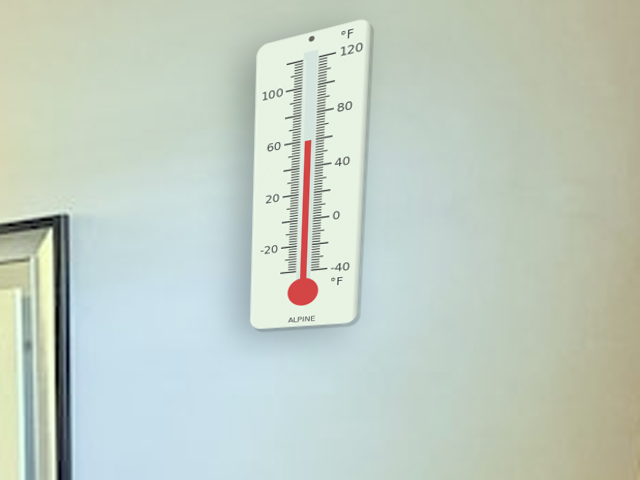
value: {"value": 60, "unit": "°F"}
